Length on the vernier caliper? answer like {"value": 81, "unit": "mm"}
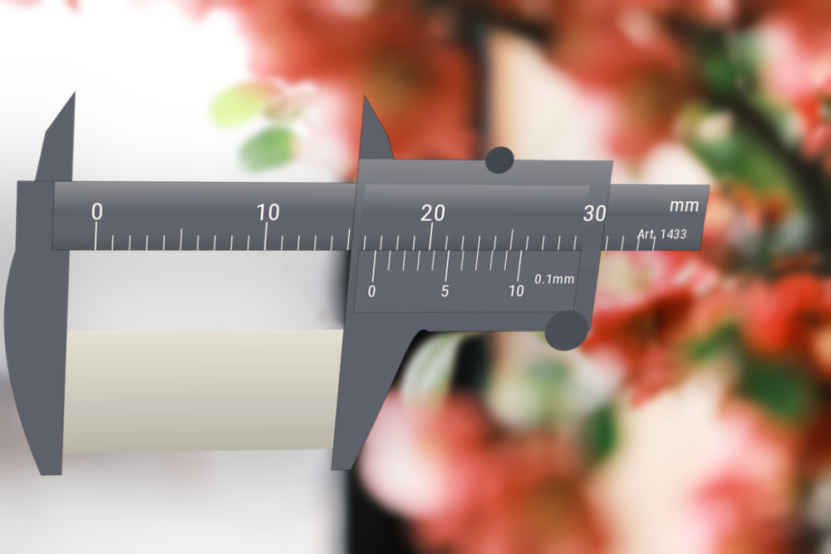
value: {"value": 16.7, "unit": "mm"}
